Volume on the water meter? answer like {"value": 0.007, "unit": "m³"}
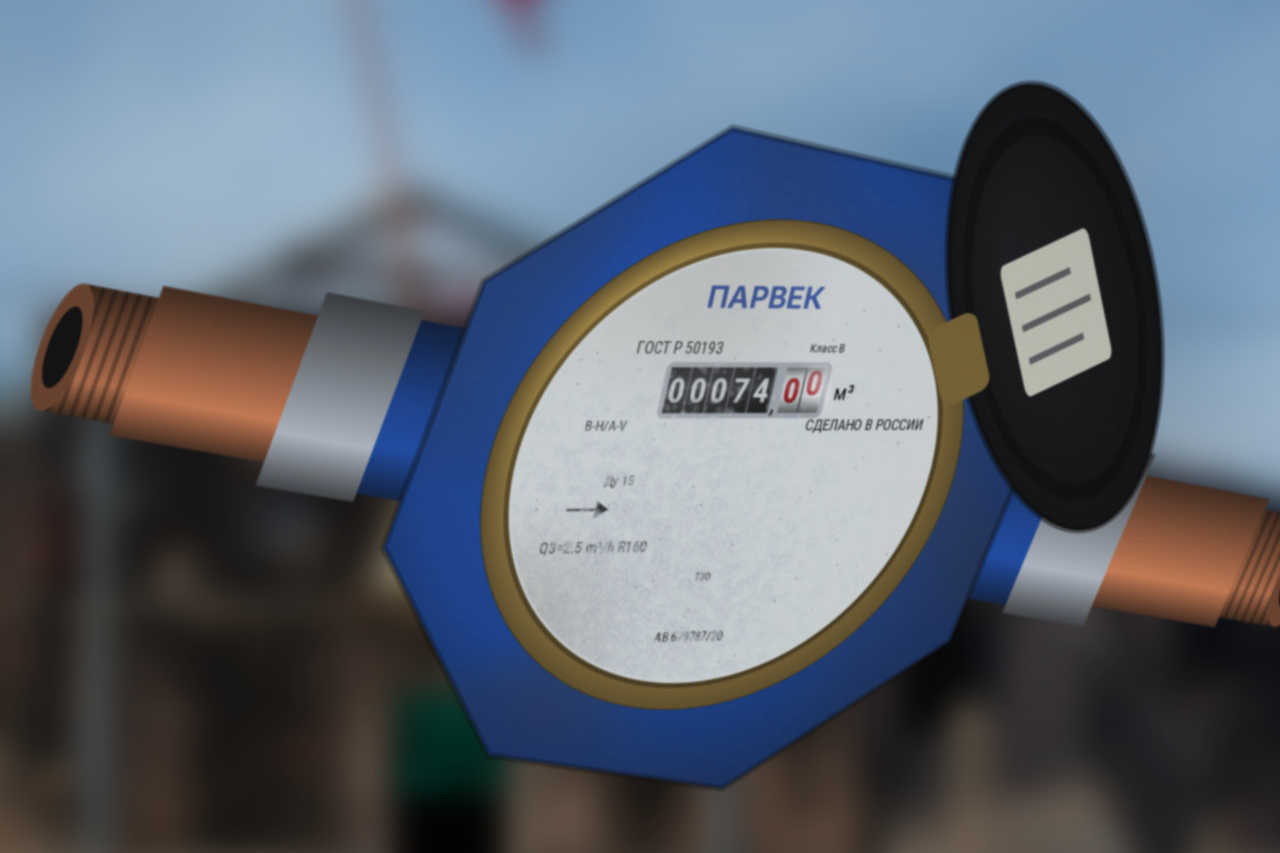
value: {"value": 74.00, "unit": "m³"}
